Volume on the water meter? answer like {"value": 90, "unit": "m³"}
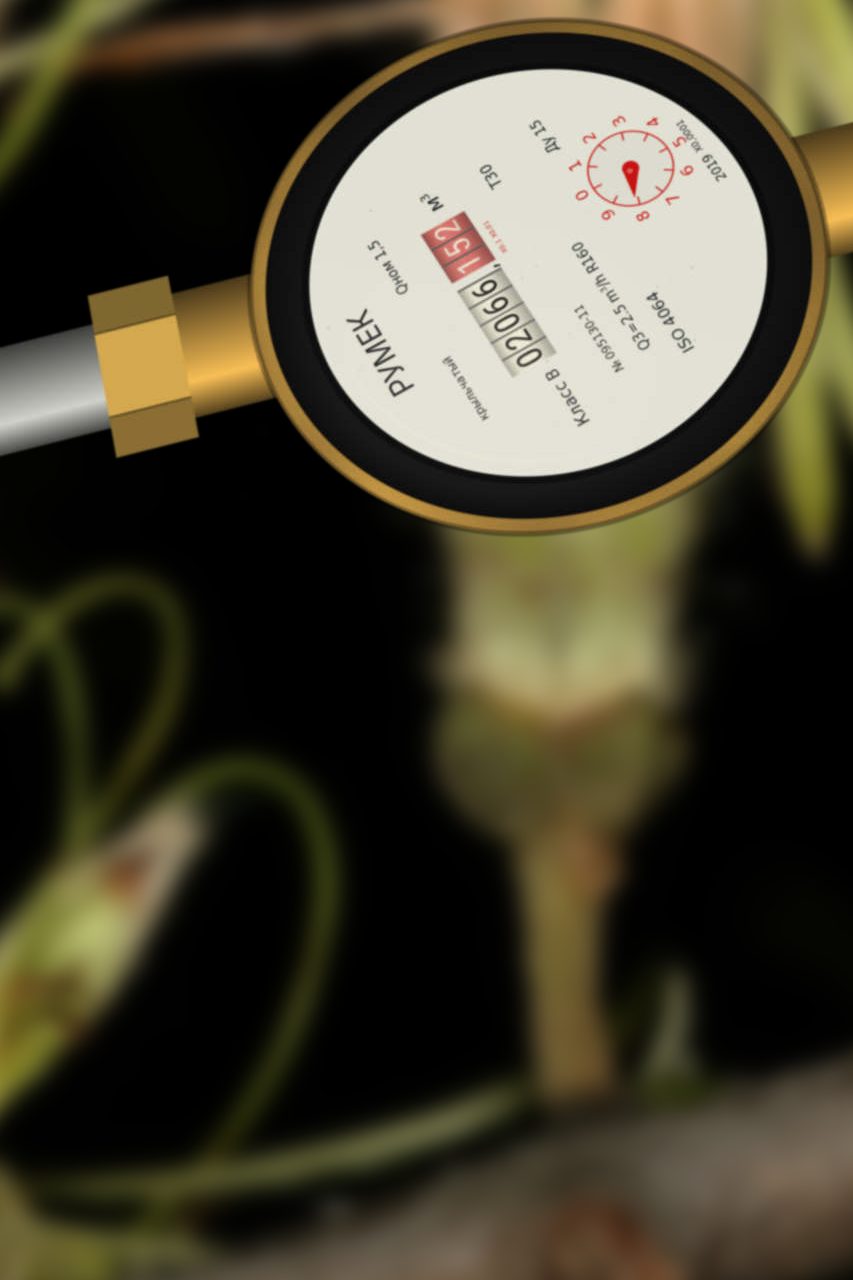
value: {"value": 2066.1528, "unit": "m³"}
